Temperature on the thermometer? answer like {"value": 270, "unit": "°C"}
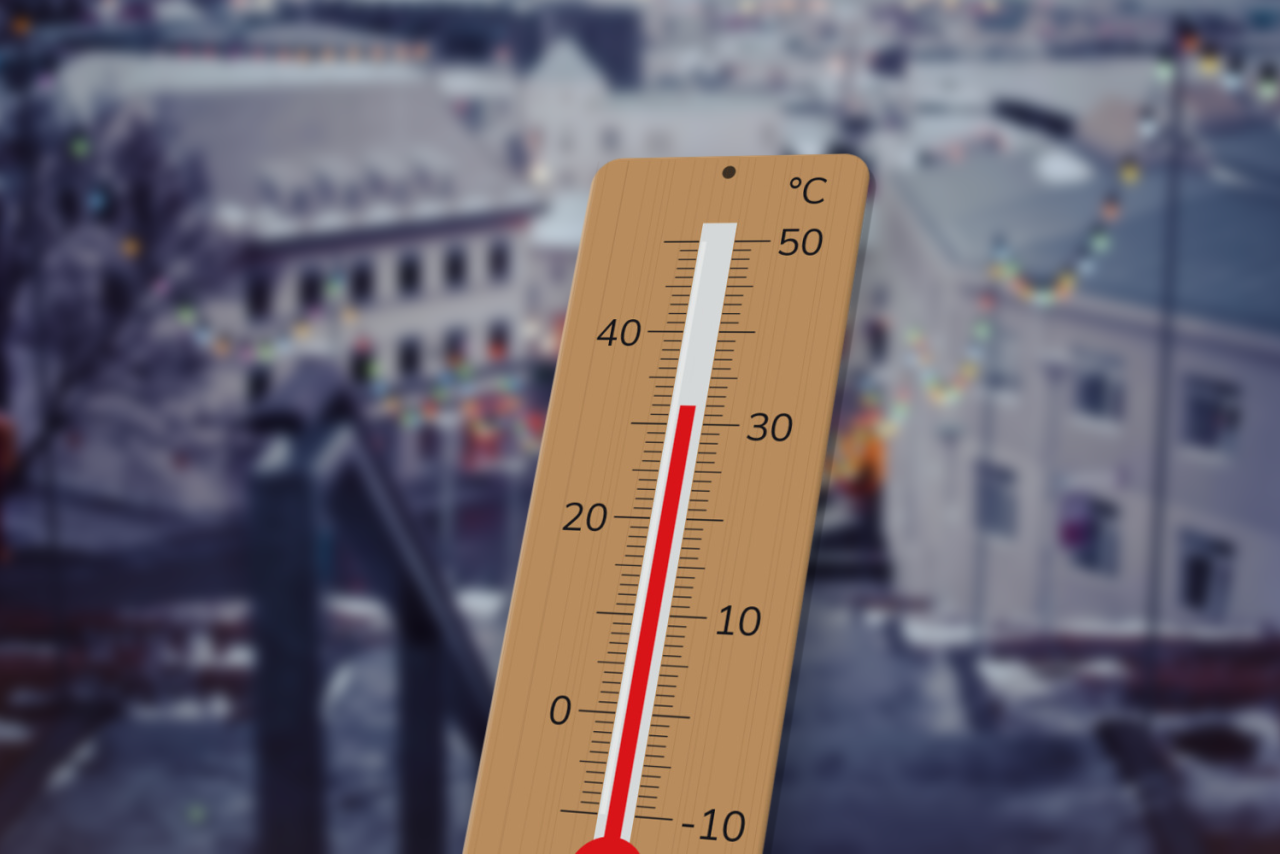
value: {"value": 32, "unit": "°C"}
